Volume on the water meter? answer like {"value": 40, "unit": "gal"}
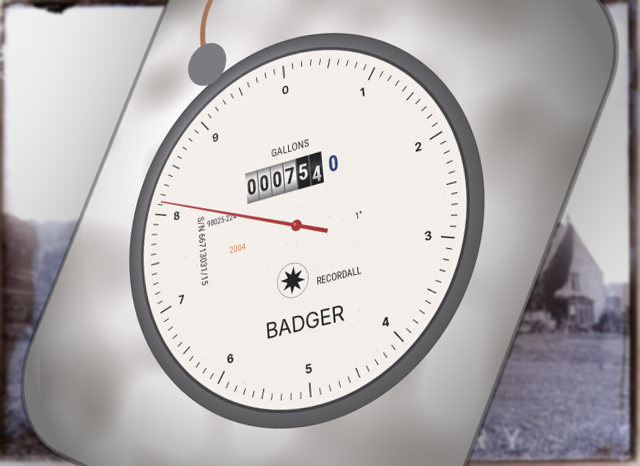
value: {"value": 7538.1, "unit": "gal"}
